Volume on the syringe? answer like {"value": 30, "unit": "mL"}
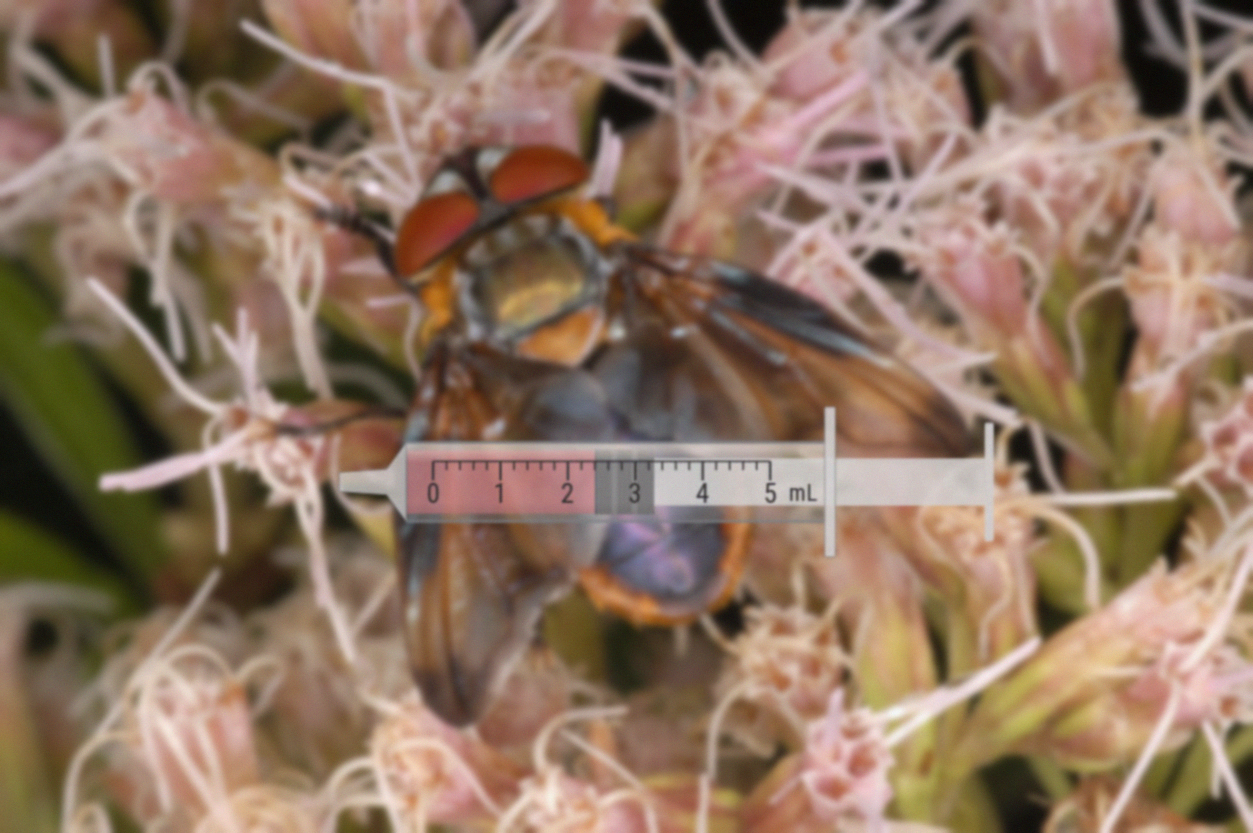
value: {"value": 2.4, "unit": "mL"}
